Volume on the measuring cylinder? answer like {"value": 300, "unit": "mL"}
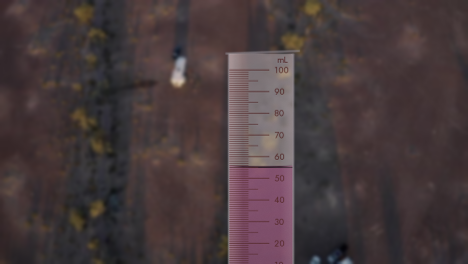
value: {"value": 55, "unit": "mL"}
